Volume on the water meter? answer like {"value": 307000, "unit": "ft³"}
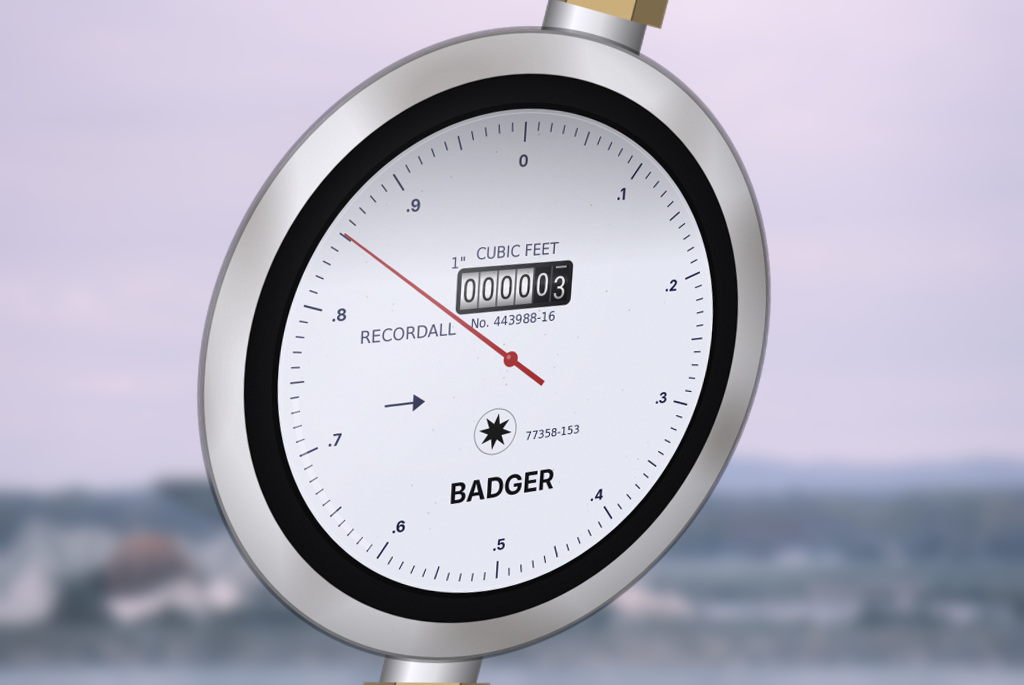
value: {"value": 2.85, "unit": "ft³"}
